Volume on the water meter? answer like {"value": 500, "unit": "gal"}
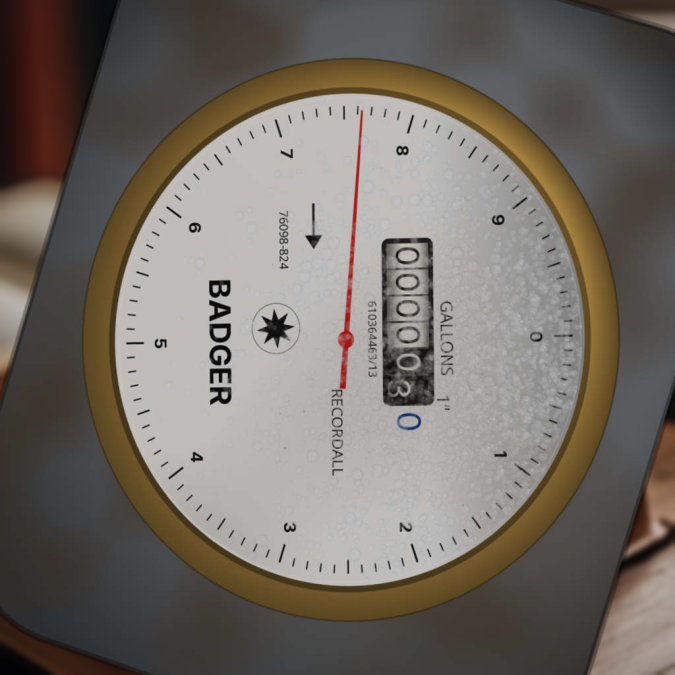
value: {"value": 27.6, "unit": "gal"}
